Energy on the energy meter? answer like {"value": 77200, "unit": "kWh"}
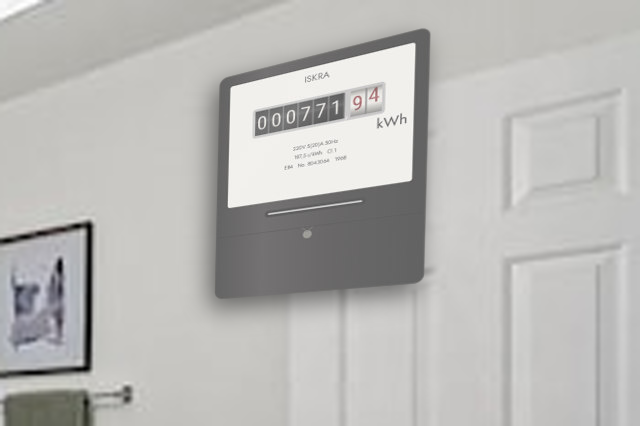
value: {"value": 771.94, "unit": "kWh"}
